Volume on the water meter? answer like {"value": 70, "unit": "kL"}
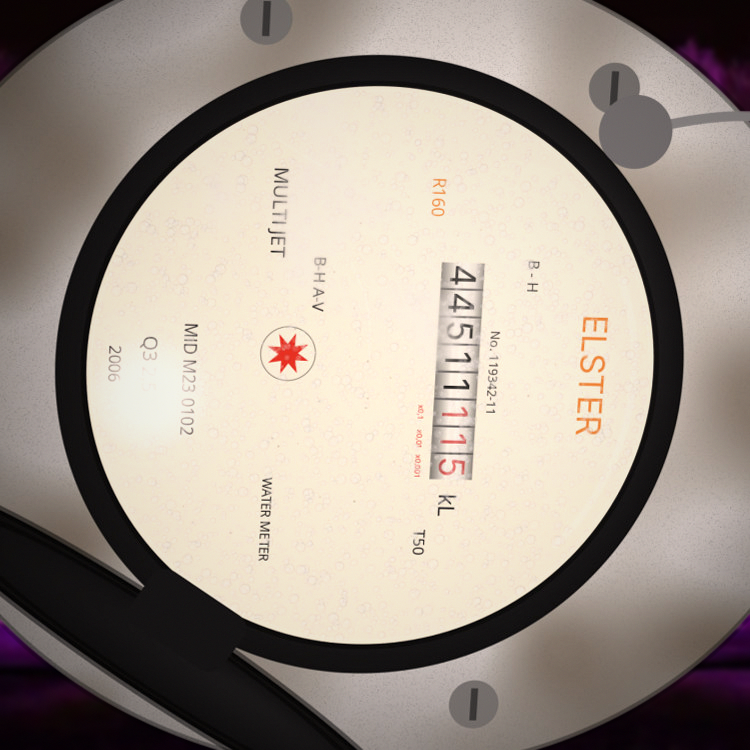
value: {"value": 44511.115, "unit": "kL"}
